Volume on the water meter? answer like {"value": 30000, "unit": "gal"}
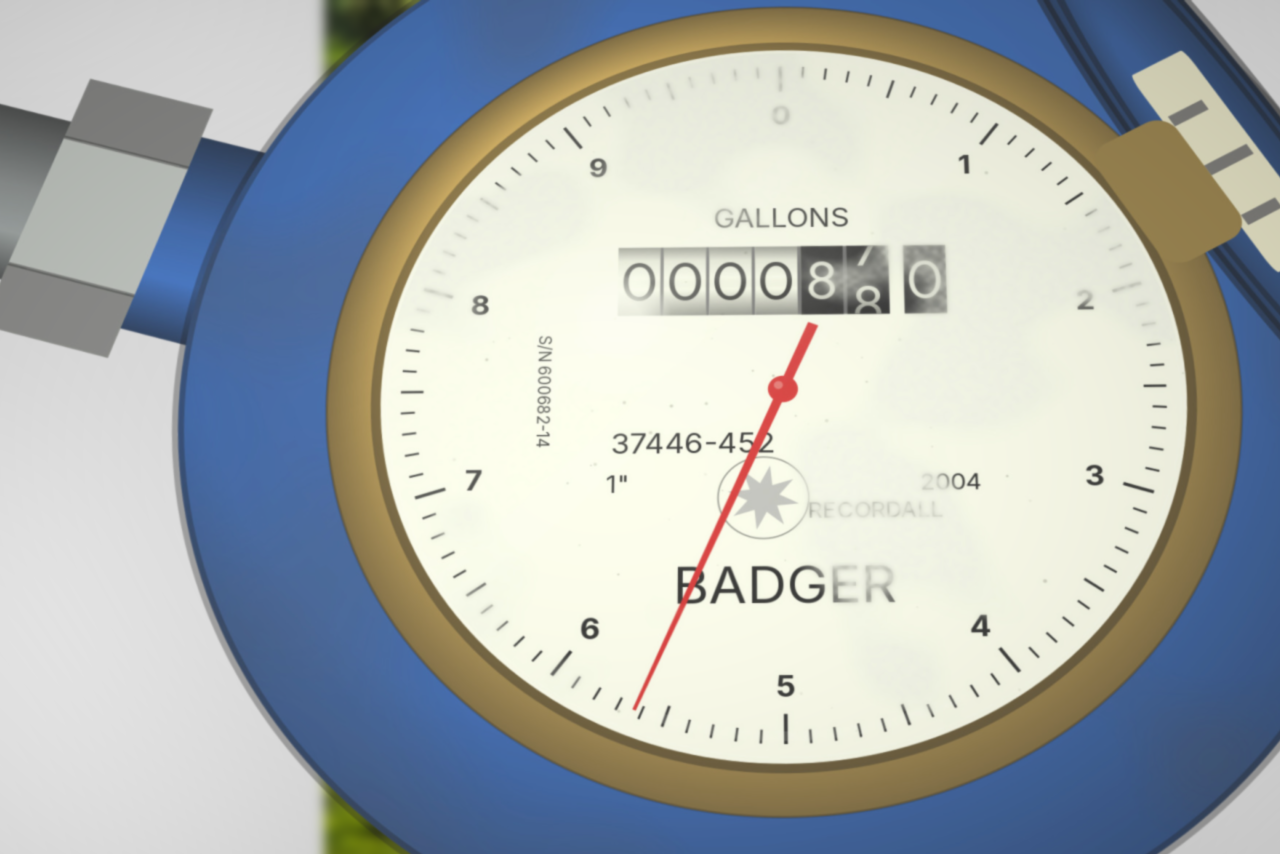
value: {"value": 875.6, "unit": "gal"}
